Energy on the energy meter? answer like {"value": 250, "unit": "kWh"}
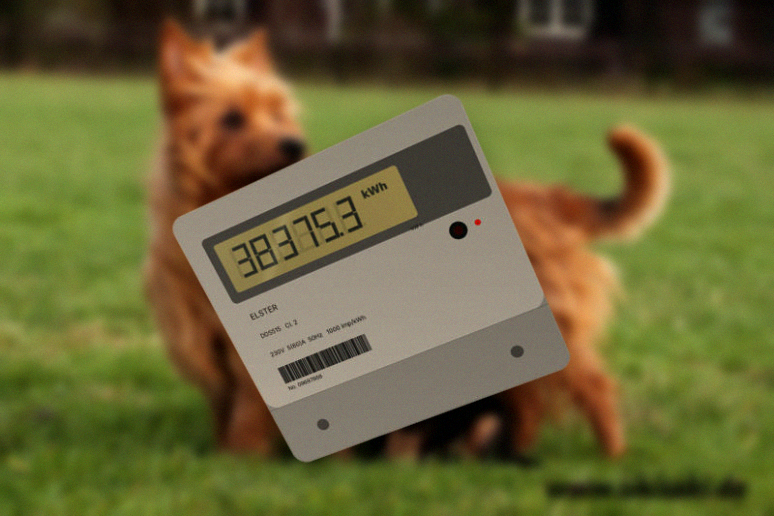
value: {"value": 38375.3, "unit": "kWh"}
